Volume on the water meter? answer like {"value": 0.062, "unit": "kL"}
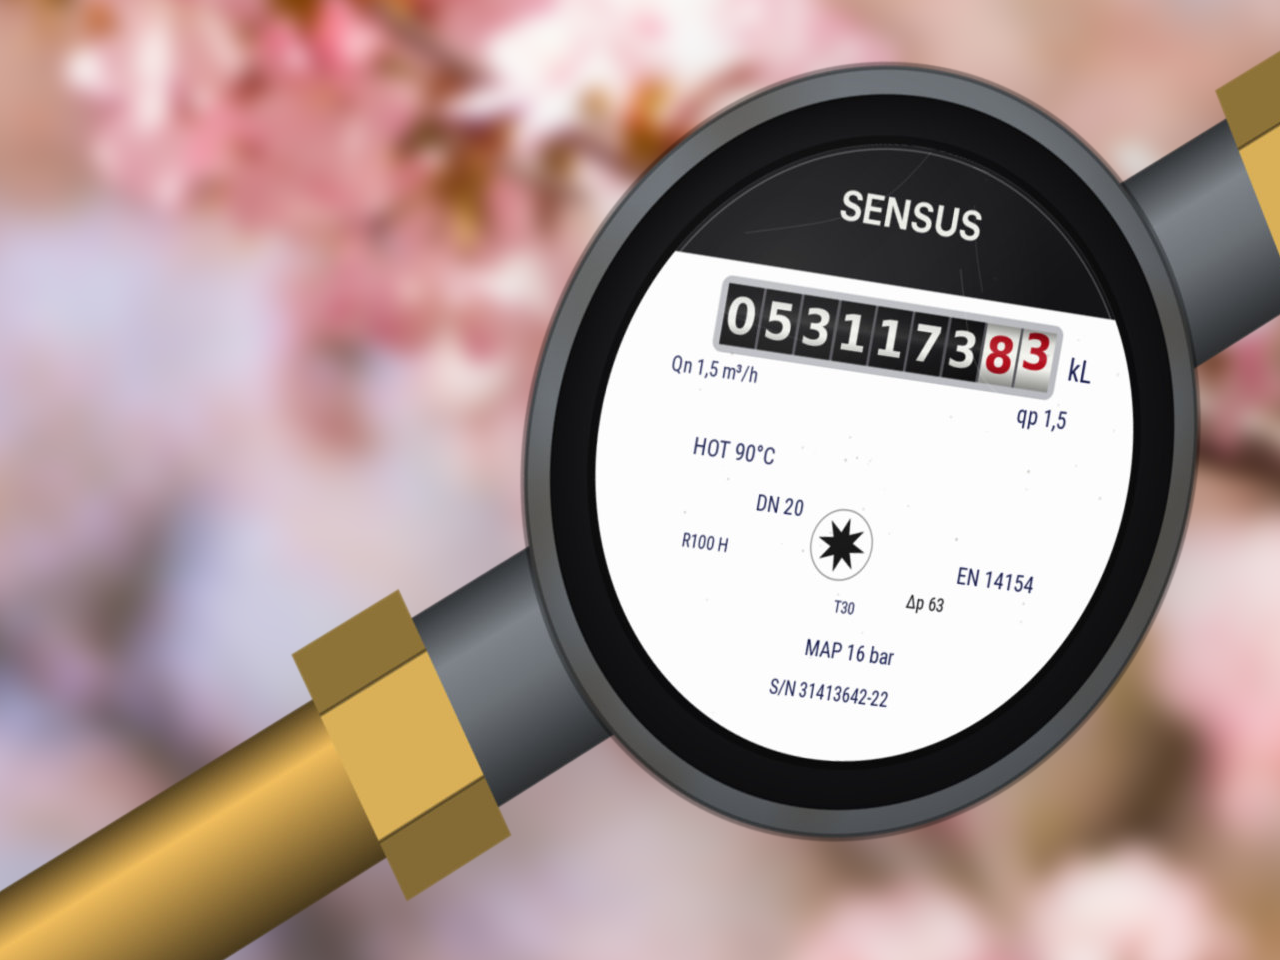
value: {"value": 531173.83, "unit": "kL"}
